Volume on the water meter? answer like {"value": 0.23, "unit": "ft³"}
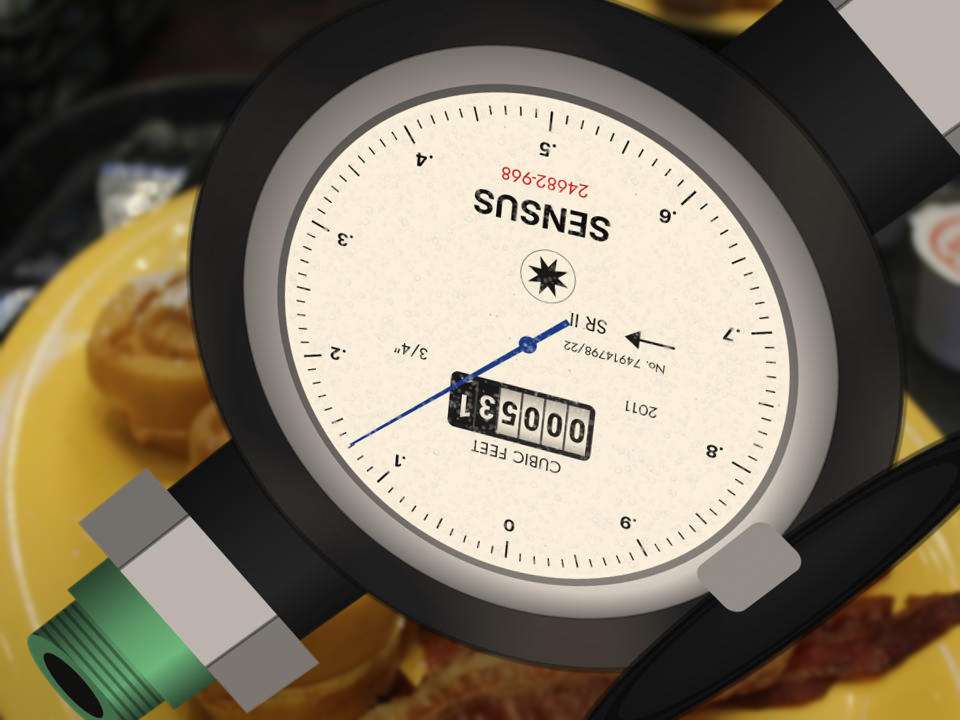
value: {"value": 531.13, "unit": "ft³"}
